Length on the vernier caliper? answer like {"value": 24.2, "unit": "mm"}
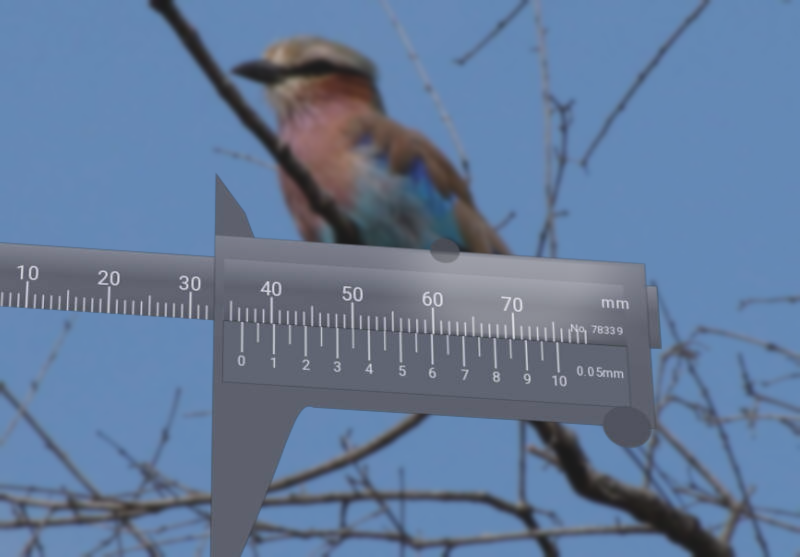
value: {"value": 36.4, "unit": "mm"}
